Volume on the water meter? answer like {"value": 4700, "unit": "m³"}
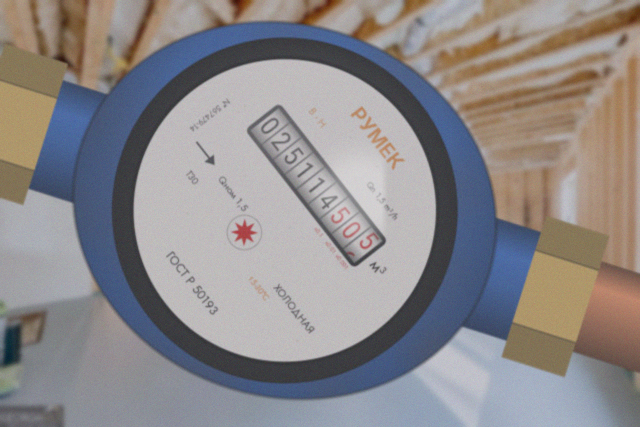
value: {"value": 25114.505, "unit": "m³"}
